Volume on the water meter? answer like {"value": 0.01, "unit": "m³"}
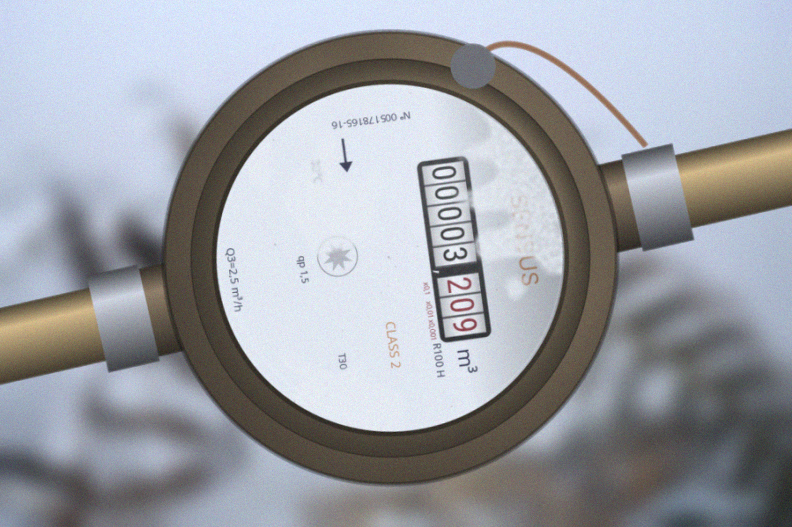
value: {"value": 3.209, "unit": "m³"}
